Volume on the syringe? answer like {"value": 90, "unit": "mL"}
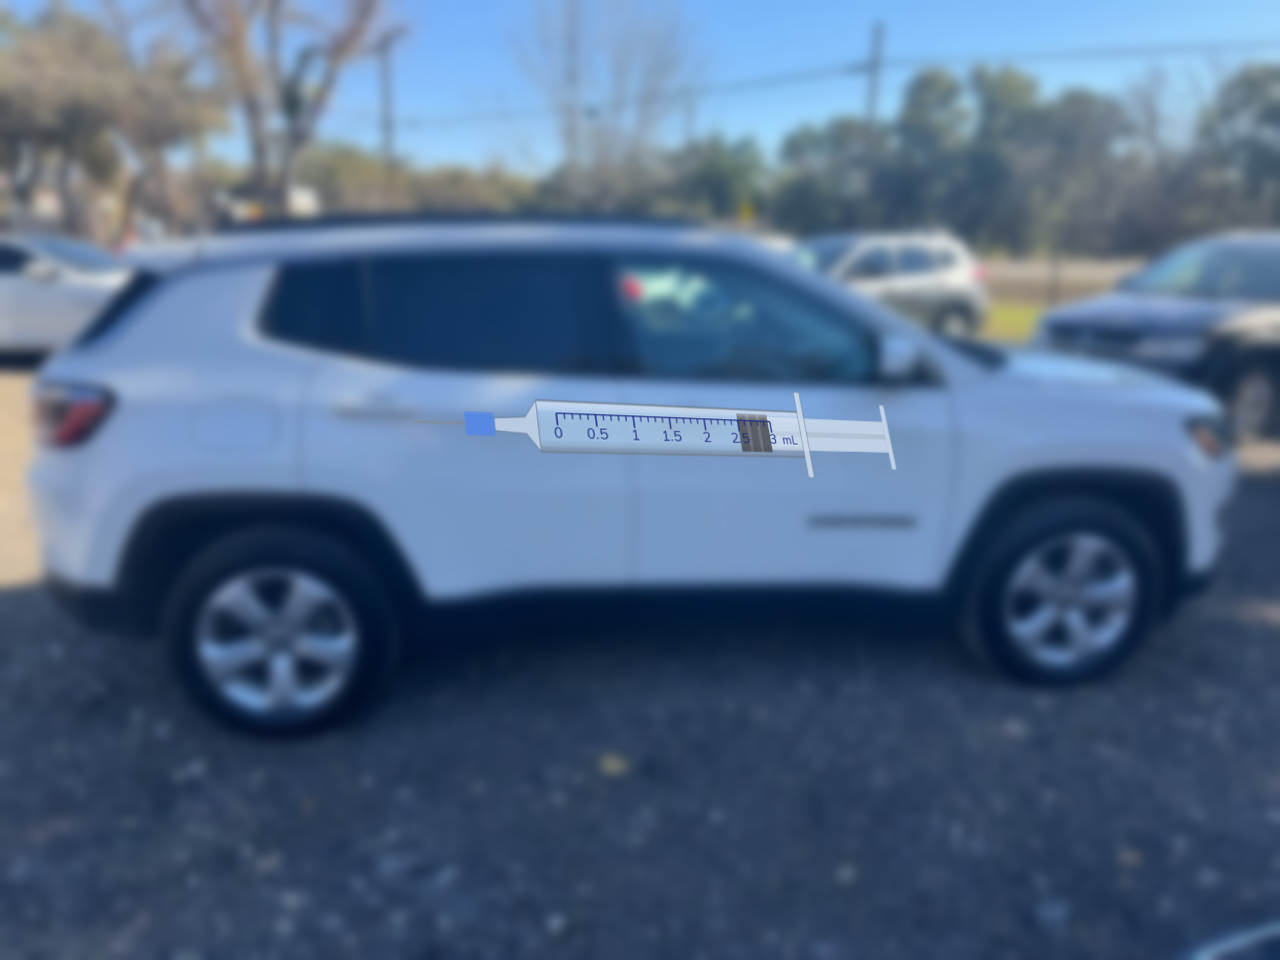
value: {"value": 2.5, "unit": "mL"}
